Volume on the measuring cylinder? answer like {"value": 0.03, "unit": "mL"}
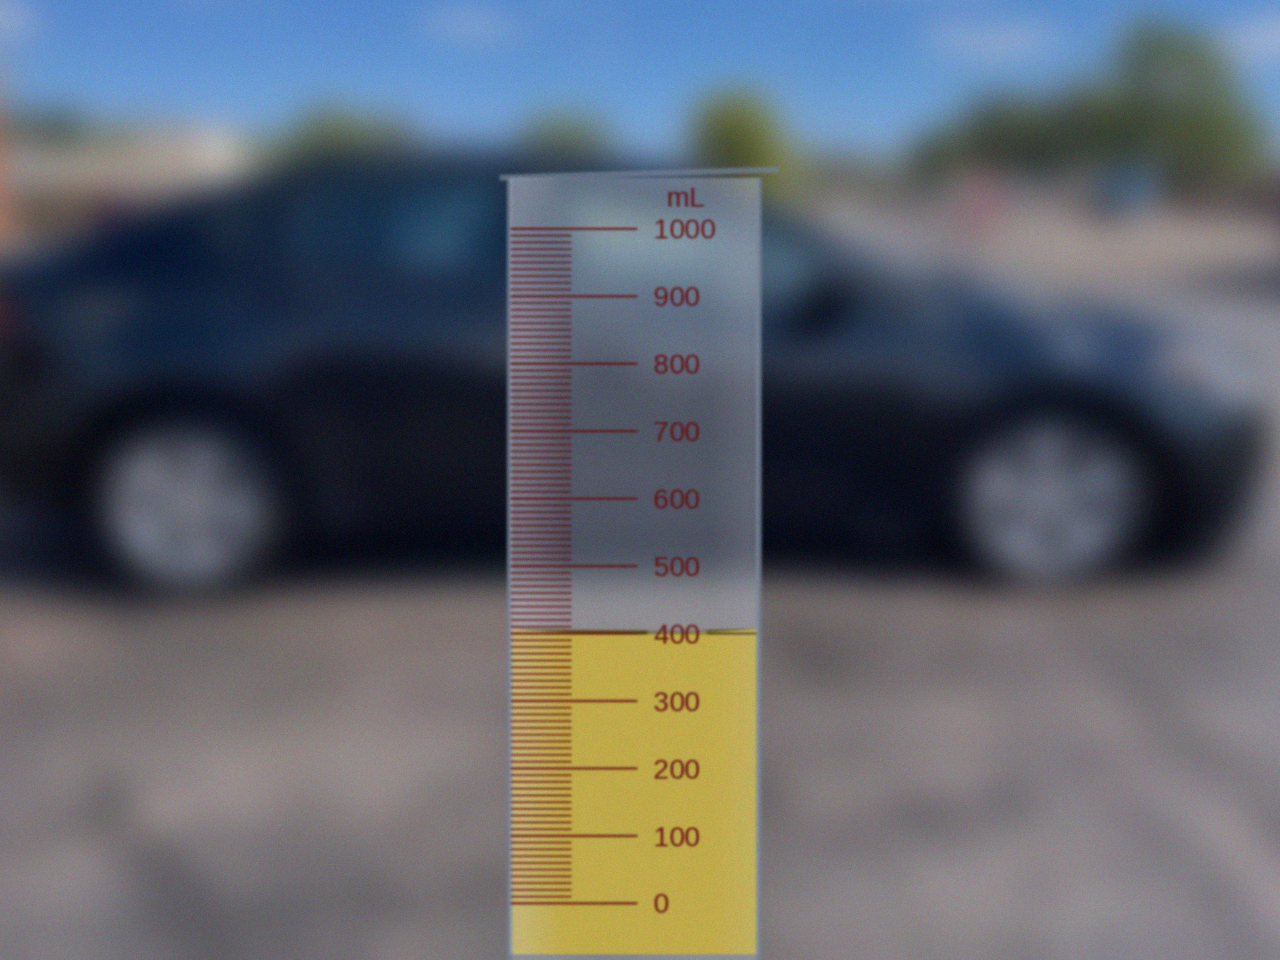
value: {"value": 400, "unit": "mL"}
